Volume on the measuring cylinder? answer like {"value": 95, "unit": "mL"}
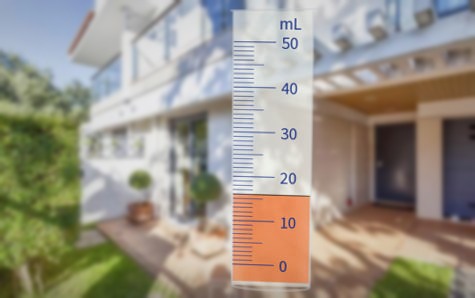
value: {"value": 16, "unit": "mL"}
